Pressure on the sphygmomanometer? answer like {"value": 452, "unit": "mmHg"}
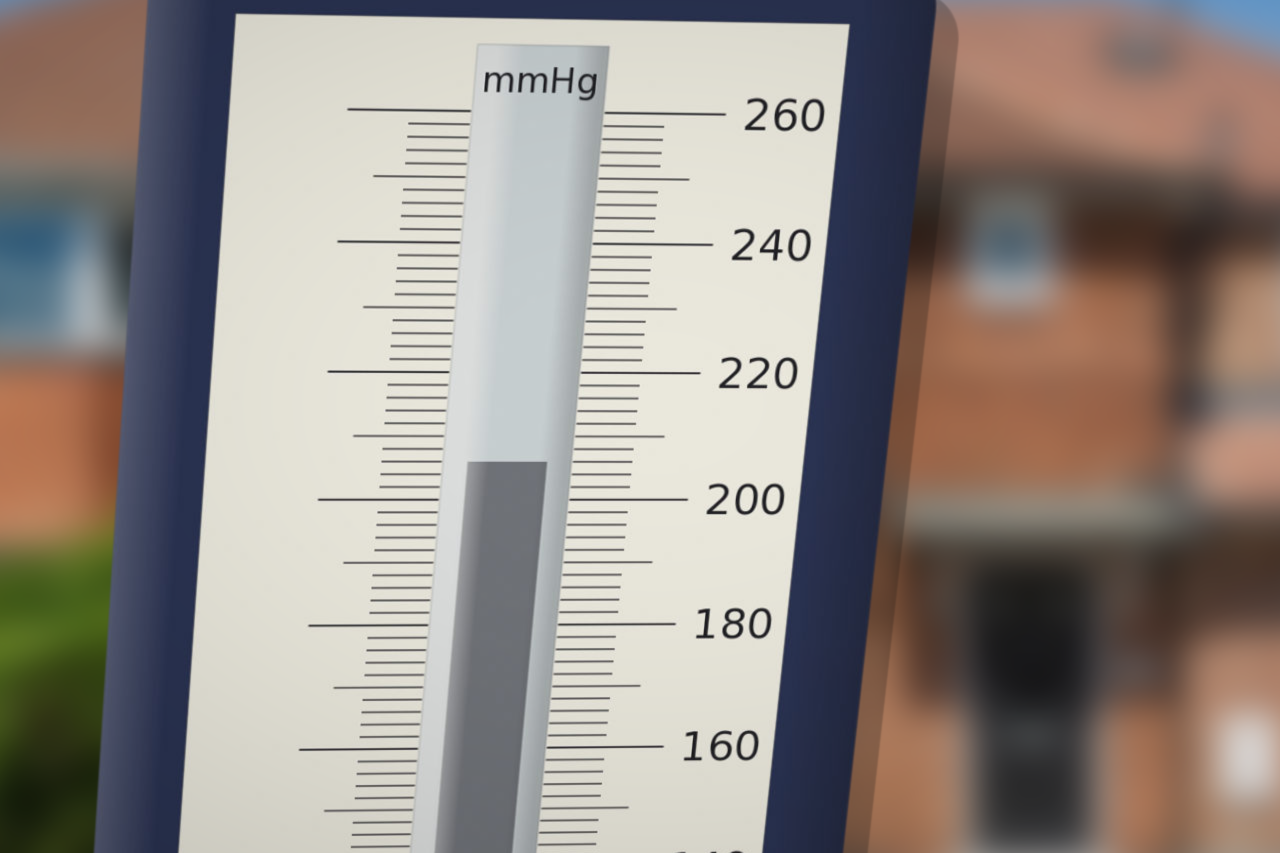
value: {"value": 206, "unit": "mmHg"}
